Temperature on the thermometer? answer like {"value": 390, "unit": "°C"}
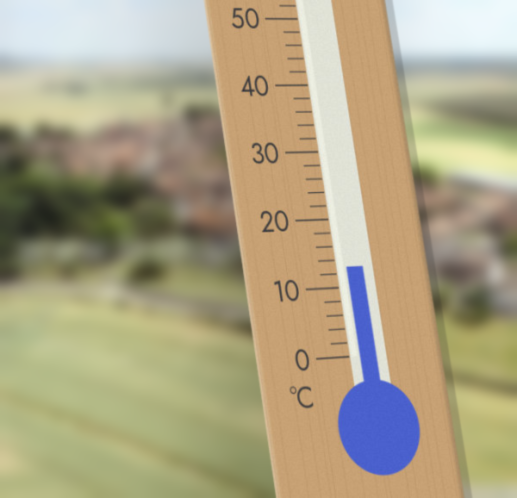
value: {"value": 13, "unit": "°C"}
